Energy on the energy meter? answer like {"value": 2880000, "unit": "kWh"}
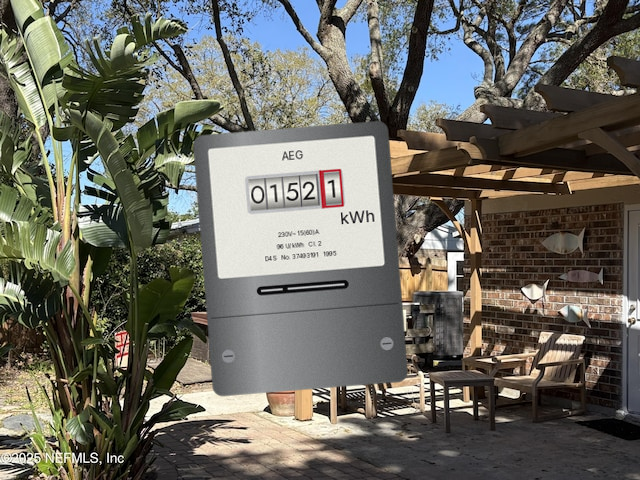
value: {"value": 152.1, "unit": "kWh"}
